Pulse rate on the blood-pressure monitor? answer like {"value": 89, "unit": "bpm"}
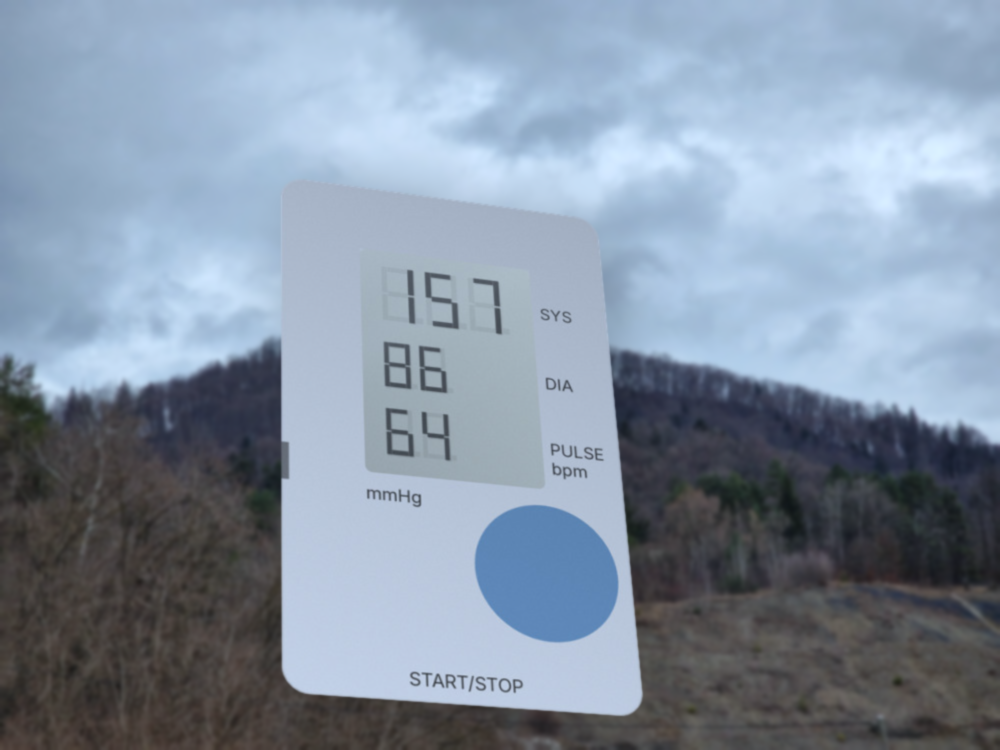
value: {"value": 64, "unit": "bpm"}
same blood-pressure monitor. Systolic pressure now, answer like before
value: {"value": 157, "unit": "mmHg"}
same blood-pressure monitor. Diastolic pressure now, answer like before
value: {"value": 86, "unit": "mmHg"}
